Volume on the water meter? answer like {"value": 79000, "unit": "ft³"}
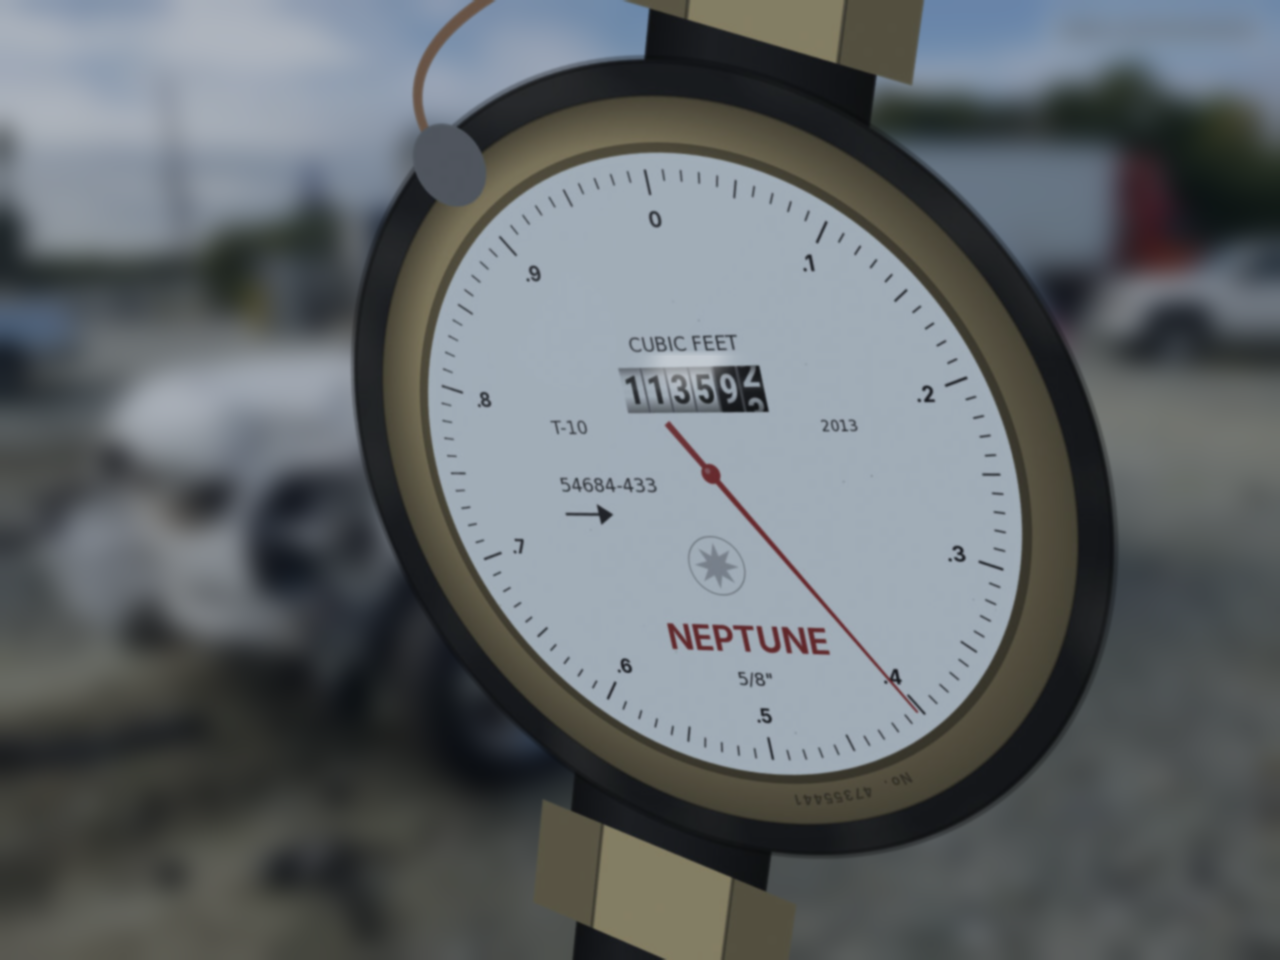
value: {"value": 113592.40, "unit": "ft³"}
